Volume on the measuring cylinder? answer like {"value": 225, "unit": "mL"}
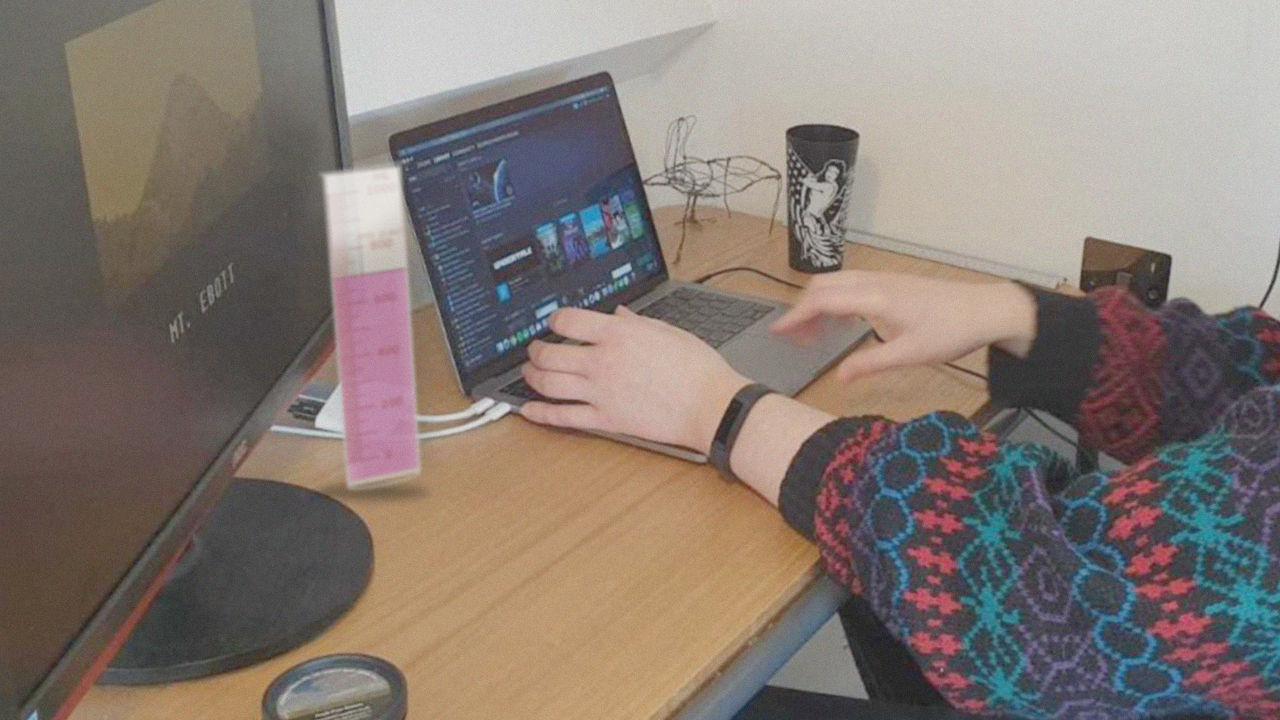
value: {"value": 700, "unit": "mL"}
